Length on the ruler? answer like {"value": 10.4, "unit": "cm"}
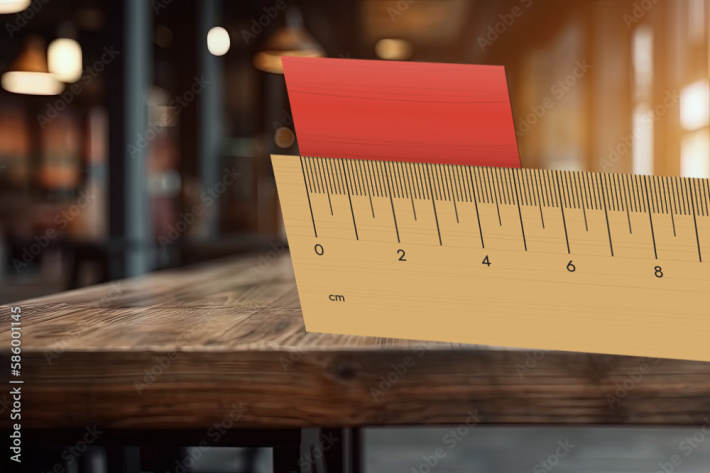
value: {"value": 5.2, "unit": "cm"}
